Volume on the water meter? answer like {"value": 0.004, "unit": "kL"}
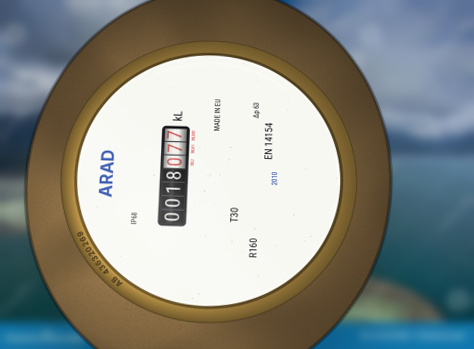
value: {"value": 18.077, "unit": "kL"}
